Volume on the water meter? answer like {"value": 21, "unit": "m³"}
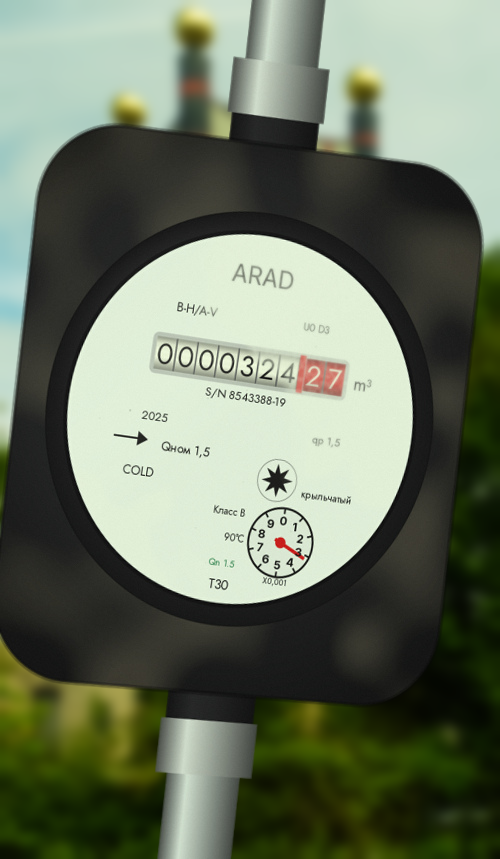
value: {"value": 324.273, "unit": "m³"}
